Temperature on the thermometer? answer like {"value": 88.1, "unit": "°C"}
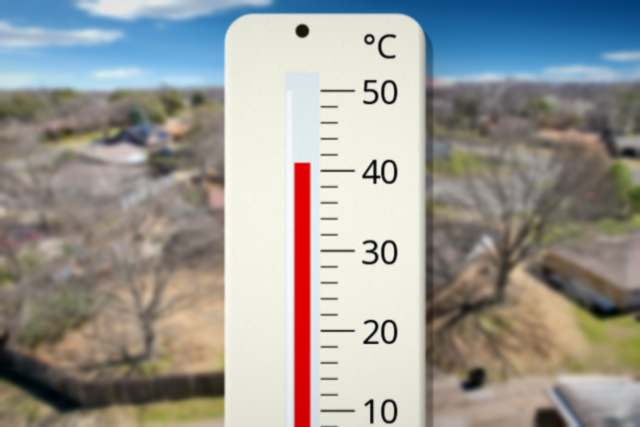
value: {"value": 41, "unit": "°C"}
